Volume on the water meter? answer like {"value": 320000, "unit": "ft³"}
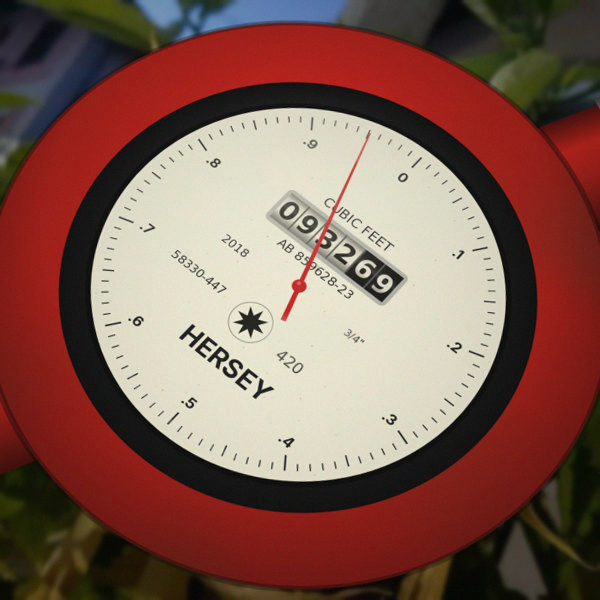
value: {"value": 93268.95, "unit": "ft³"}
